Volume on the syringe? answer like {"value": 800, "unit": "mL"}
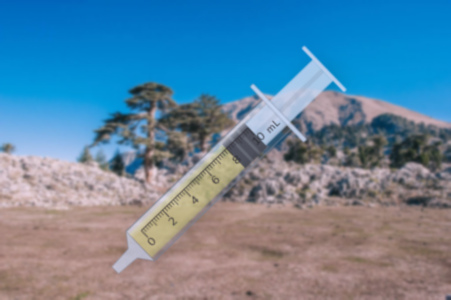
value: {"value": 8, "unit": "mL"}
